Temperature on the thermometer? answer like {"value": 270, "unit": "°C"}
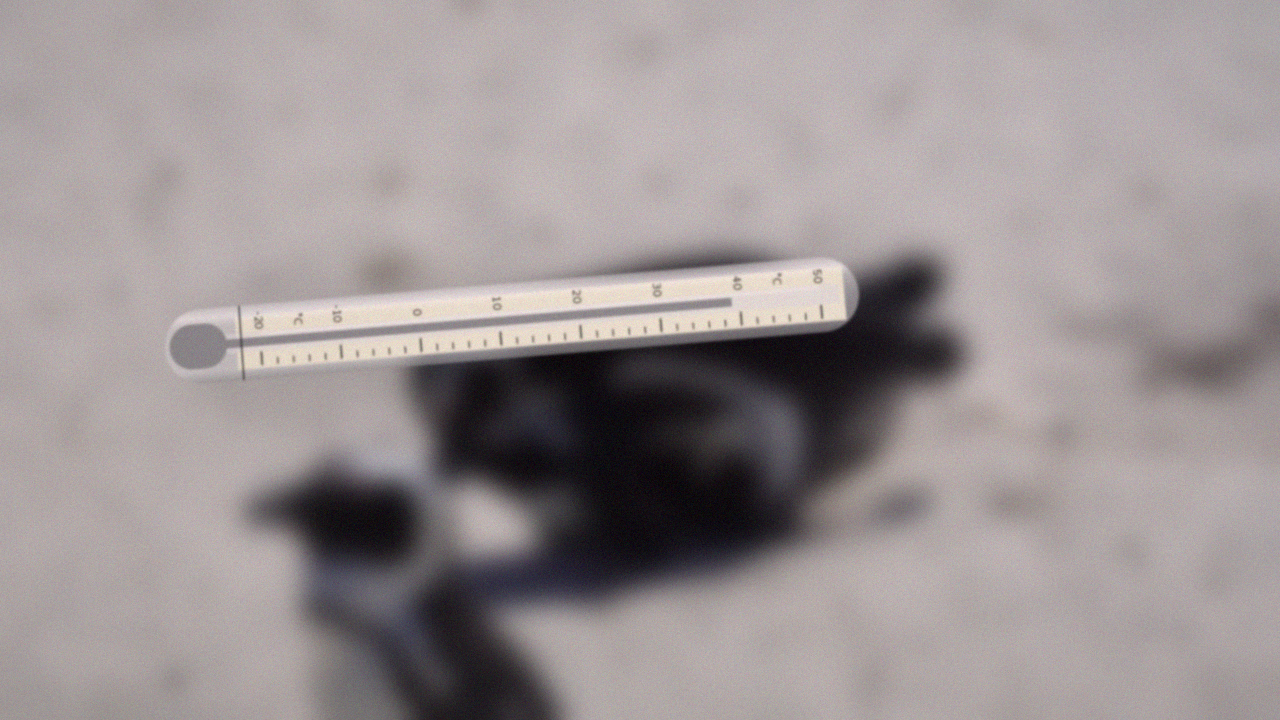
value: {"value": 39, "unit": "°C"}
